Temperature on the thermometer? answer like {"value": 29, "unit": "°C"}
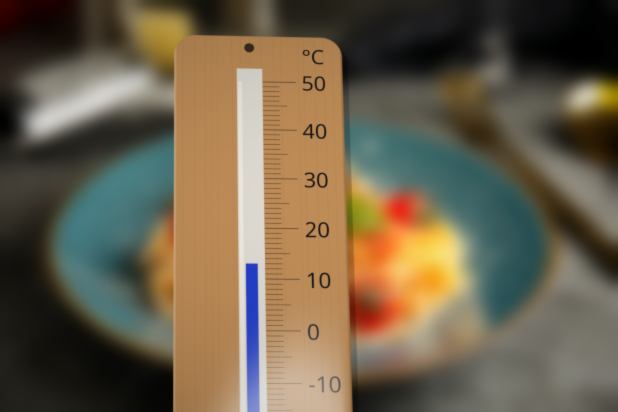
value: {"value": 13, "unit": "°C"}
